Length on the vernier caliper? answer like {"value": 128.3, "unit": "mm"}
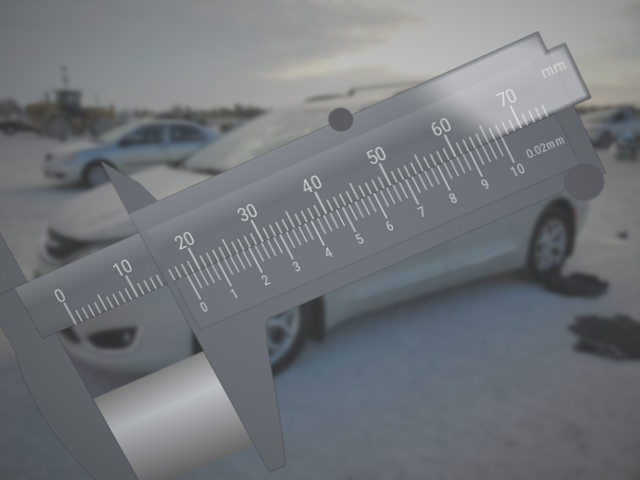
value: {"value": 18.0, "unit": "mm"}
